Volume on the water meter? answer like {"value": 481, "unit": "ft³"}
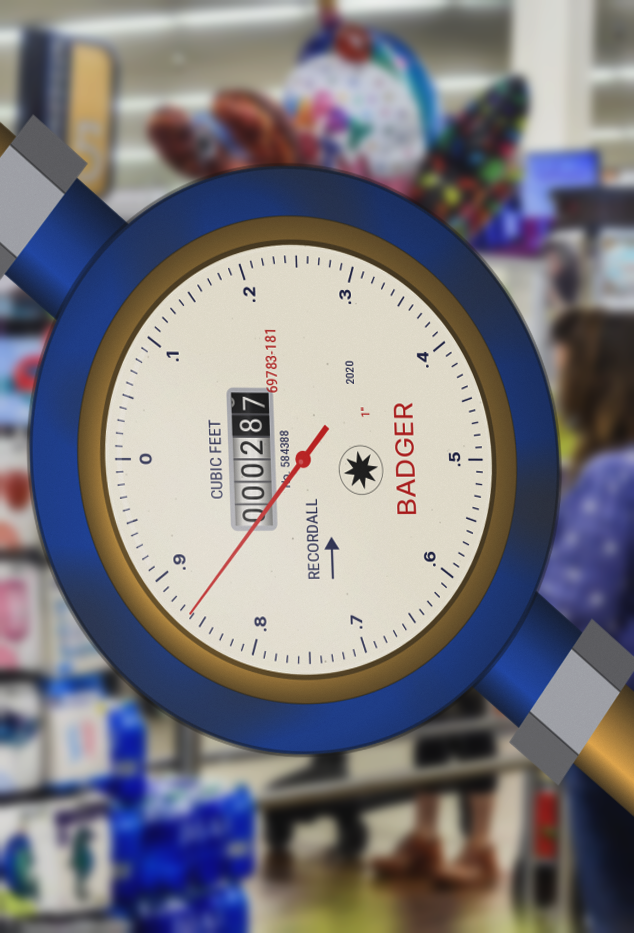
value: {"value": 286.86, "unit": "ft³"}
